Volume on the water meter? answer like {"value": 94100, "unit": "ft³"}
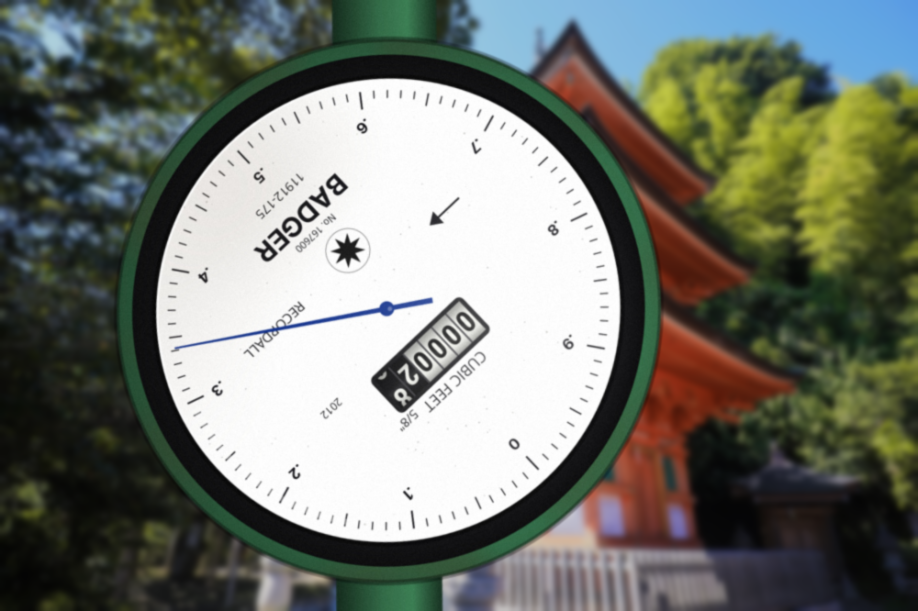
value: {"value": 28.34, "unit": "ft³"}
